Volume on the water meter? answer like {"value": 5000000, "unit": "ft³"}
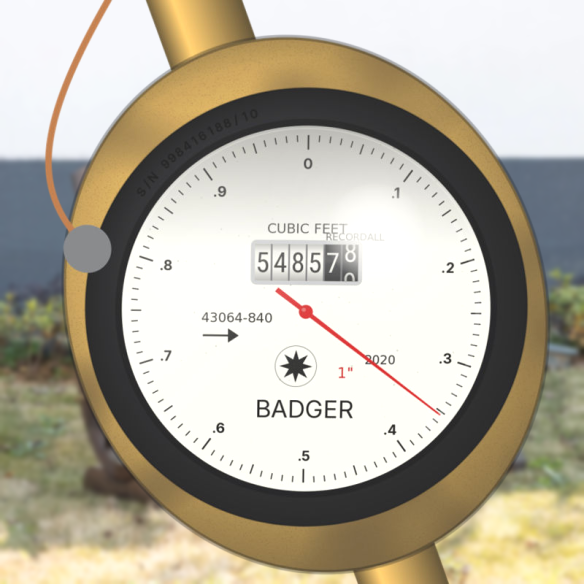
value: {"value": 548578.35, "unit": "ft³"}
